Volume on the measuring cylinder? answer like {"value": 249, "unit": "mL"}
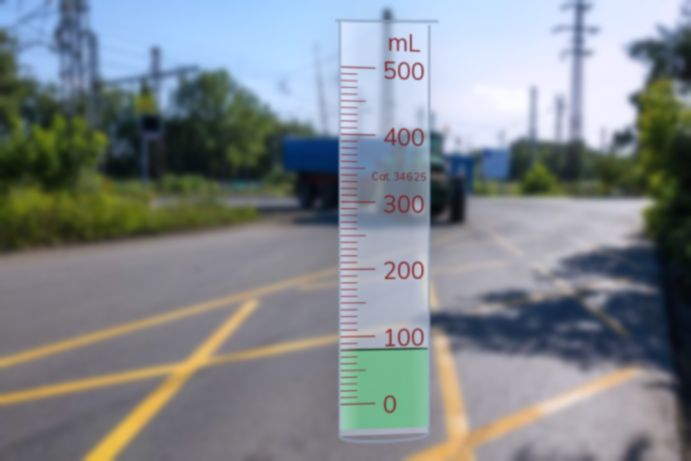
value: {"value": 80, "unit": "mL"}
